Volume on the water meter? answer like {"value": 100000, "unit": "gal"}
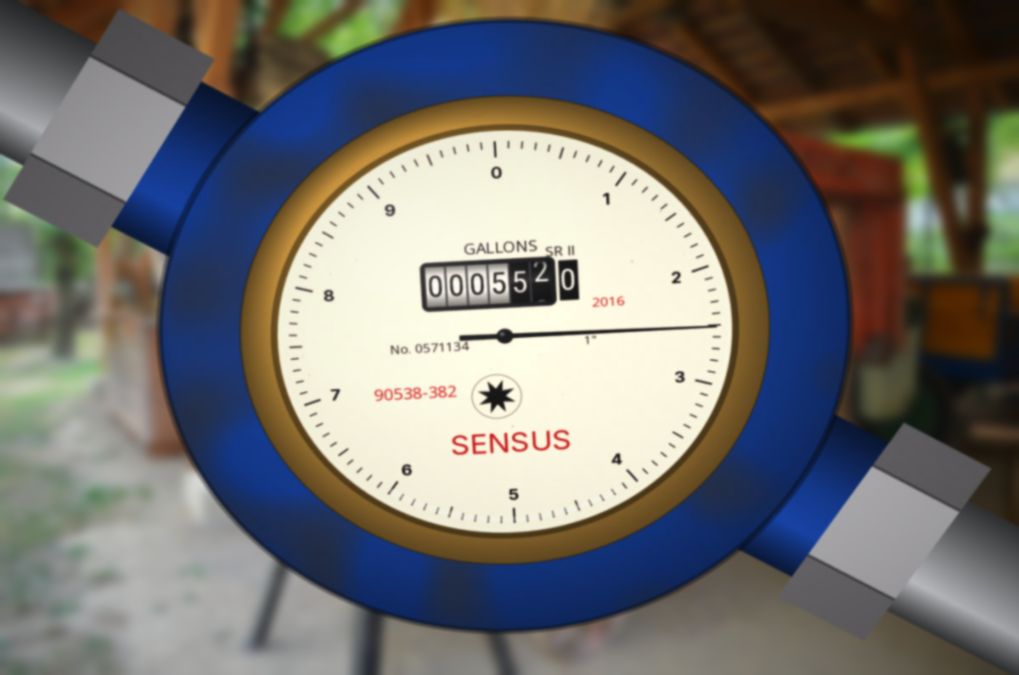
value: {"value": 5522.5, "unit": "gal"}
